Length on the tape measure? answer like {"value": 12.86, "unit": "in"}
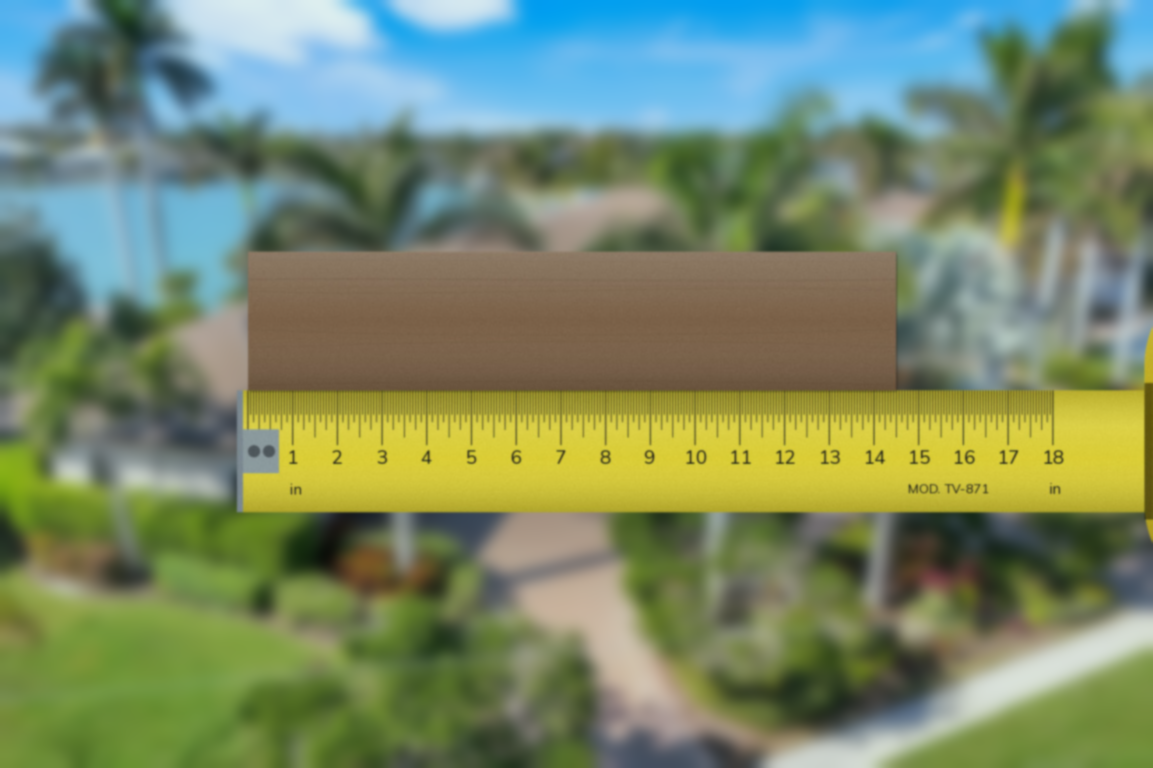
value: {"value": 14.5, "unit": "in"}
